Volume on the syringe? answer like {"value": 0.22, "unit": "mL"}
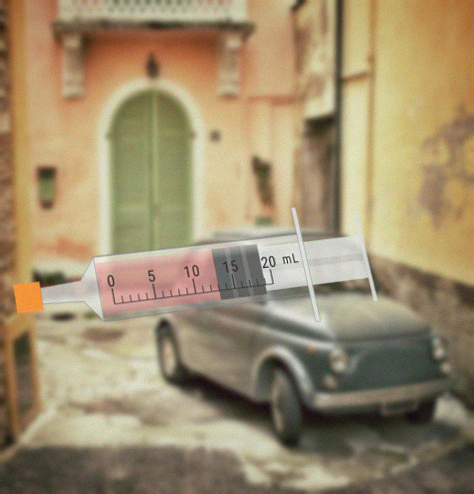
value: {"value": 13, "unit": "mL"}
